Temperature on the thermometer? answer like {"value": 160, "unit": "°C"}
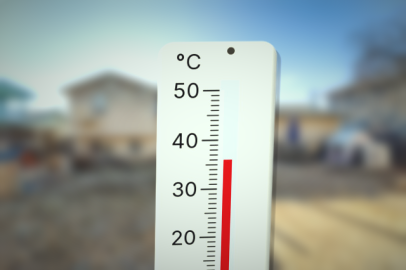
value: {"value": 36, "unit": "°C"}
